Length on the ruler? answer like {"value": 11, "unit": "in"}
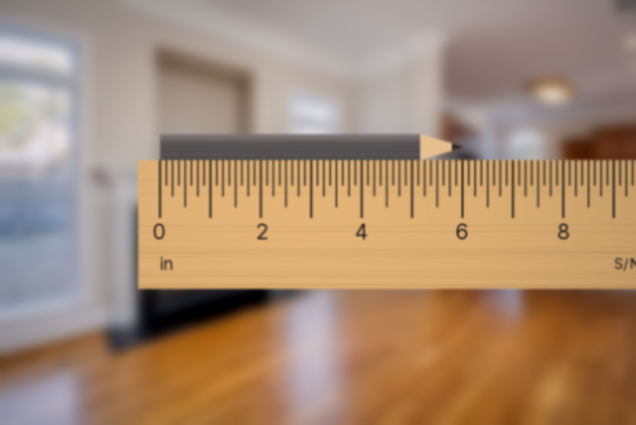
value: {"value": 6, "unit": "in"}
